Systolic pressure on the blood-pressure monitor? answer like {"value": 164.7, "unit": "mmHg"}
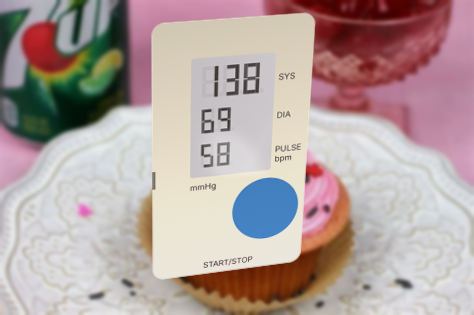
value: {"value": 138, "unit": "mmHg"}
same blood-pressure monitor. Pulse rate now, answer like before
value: {"value": 58, "unit": "bpm"}
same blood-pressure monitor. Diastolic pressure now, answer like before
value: {"value": 69, "unit": "mmHg"}
